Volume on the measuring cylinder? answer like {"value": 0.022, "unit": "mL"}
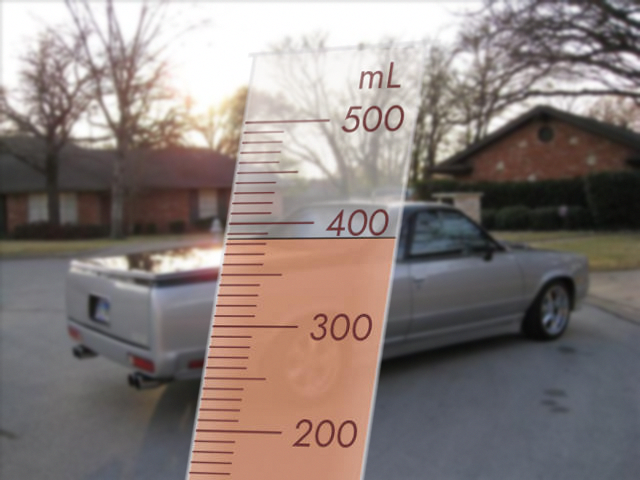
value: {"value": 385, "unit": "mL"}
